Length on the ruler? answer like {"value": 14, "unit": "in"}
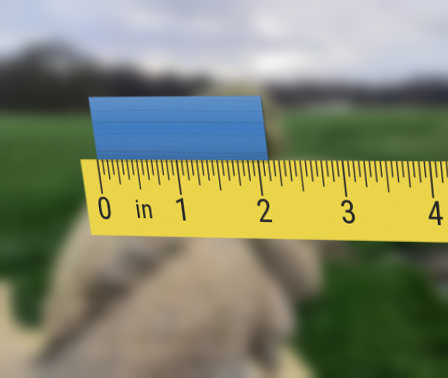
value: {"value": 2.125, "unit": "in"}
